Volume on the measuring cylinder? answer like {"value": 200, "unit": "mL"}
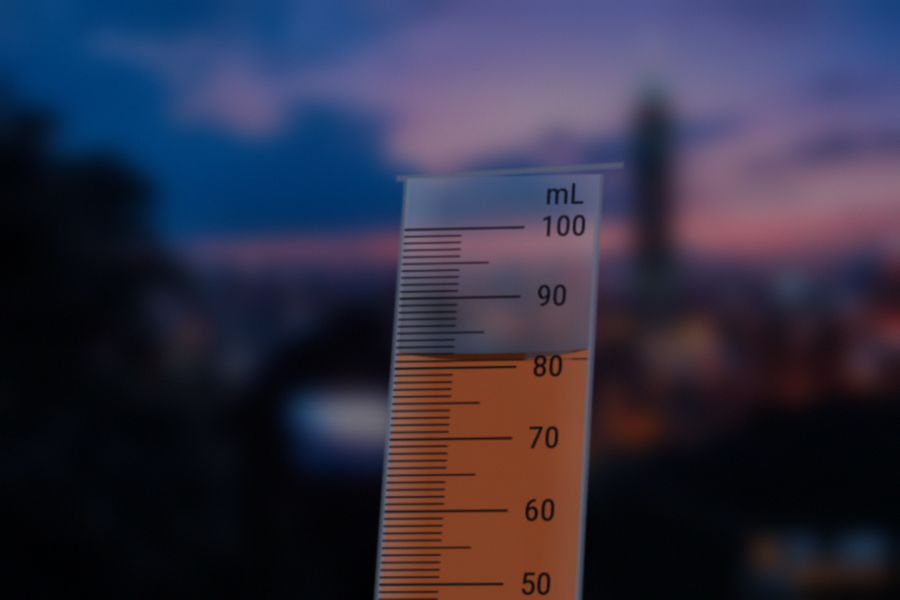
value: {"value": 81, "unit": "mL"}
